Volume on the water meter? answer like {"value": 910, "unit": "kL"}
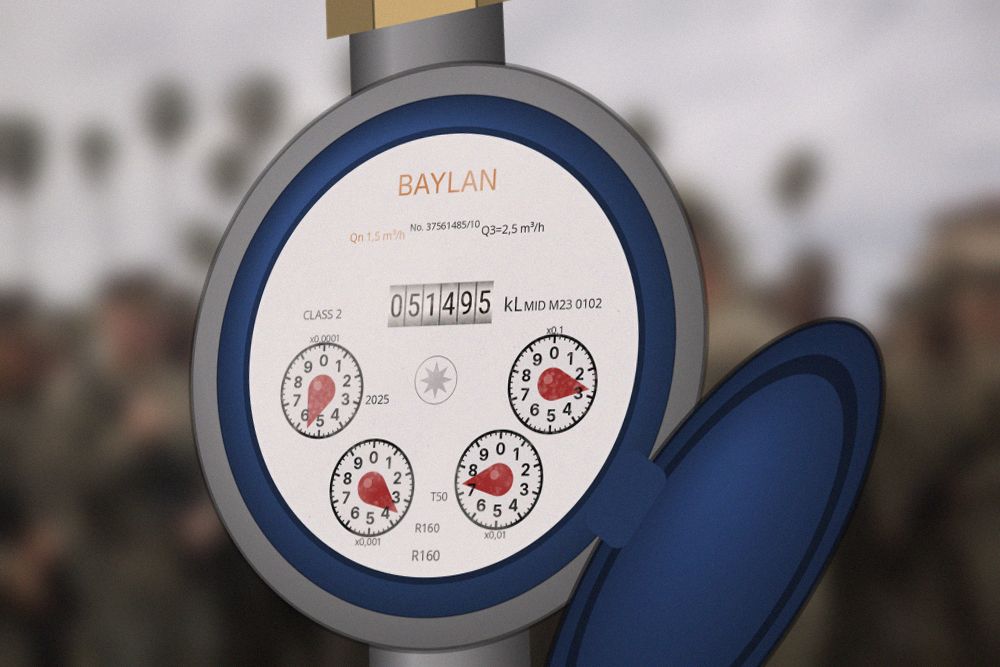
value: {"value": 51495.2735, "unit": "kL"}
